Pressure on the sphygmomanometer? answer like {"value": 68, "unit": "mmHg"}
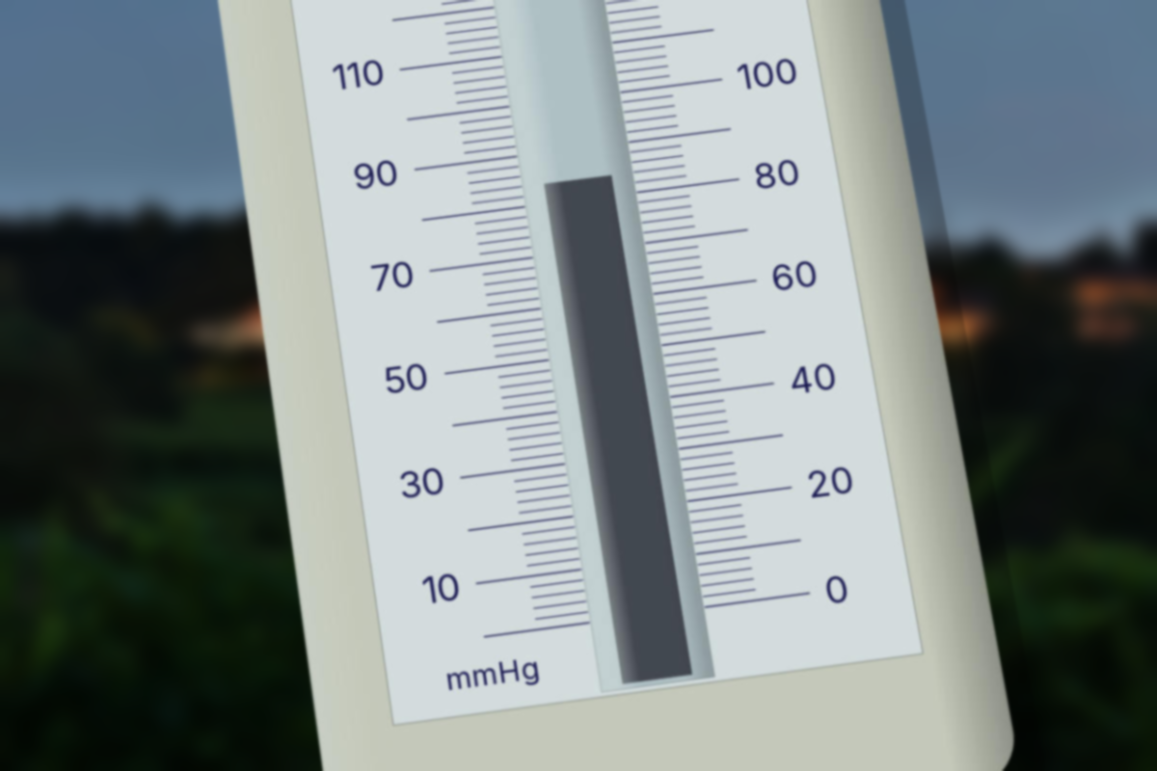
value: {"value": 84, "unit": "mmHg"}
